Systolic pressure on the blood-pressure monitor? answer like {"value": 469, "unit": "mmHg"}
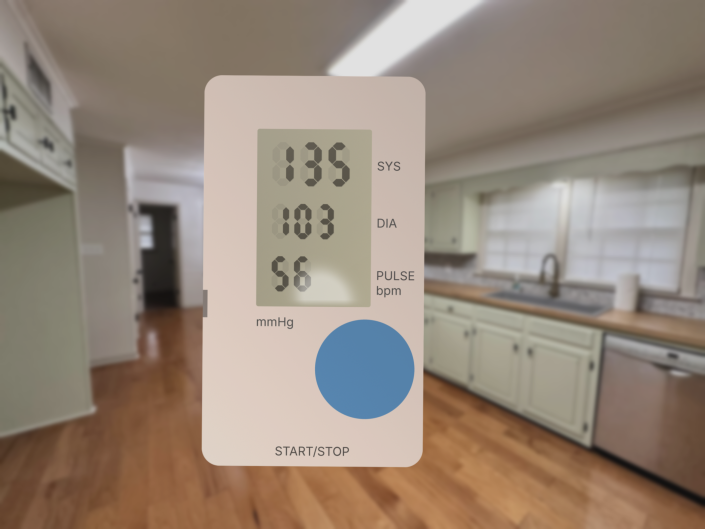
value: {"value": 135, "unit": "mmHg"}
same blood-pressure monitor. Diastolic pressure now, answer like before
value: {"value": 103, "unit": "mmHg"}
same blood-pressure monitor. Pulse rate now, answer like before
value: {"value": 56, "unit": "bpm"}
